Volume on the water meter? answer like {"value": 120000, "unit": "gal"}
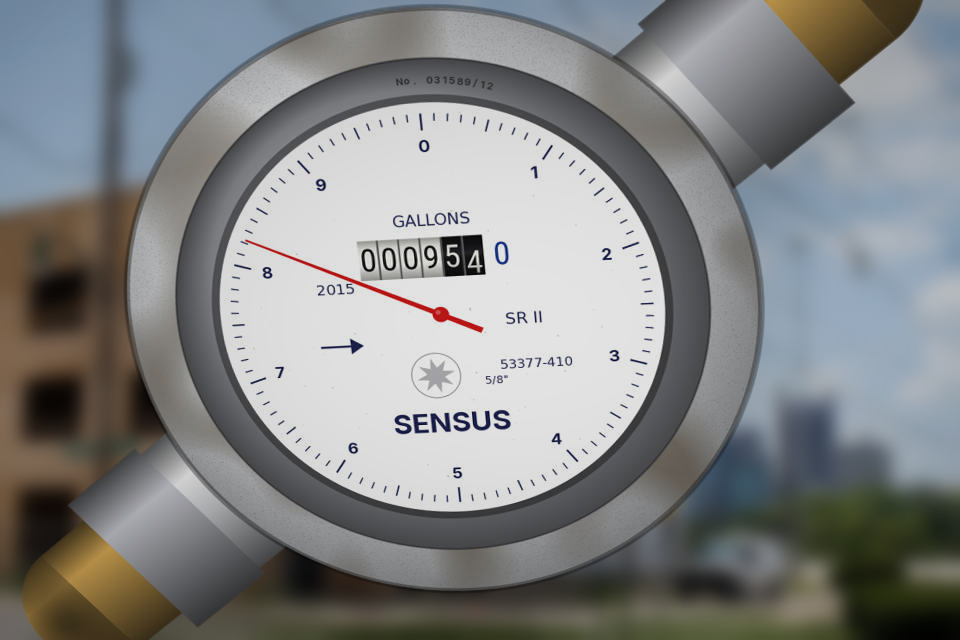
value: {"value": 9538.2, "unit": "gal"}
